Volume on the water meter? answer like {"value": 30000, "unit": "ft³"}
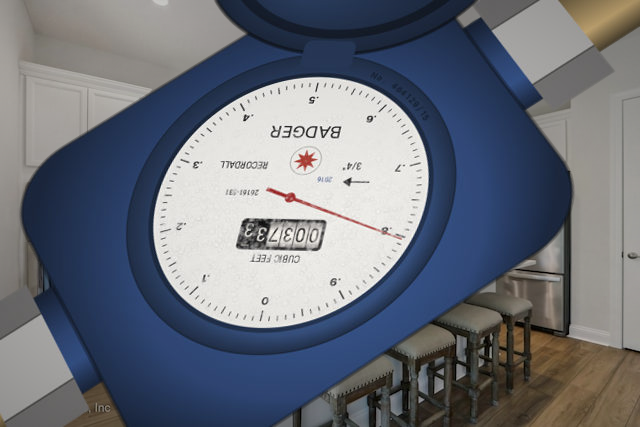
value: {"value": 3732.80, "unit": "ft³"}
